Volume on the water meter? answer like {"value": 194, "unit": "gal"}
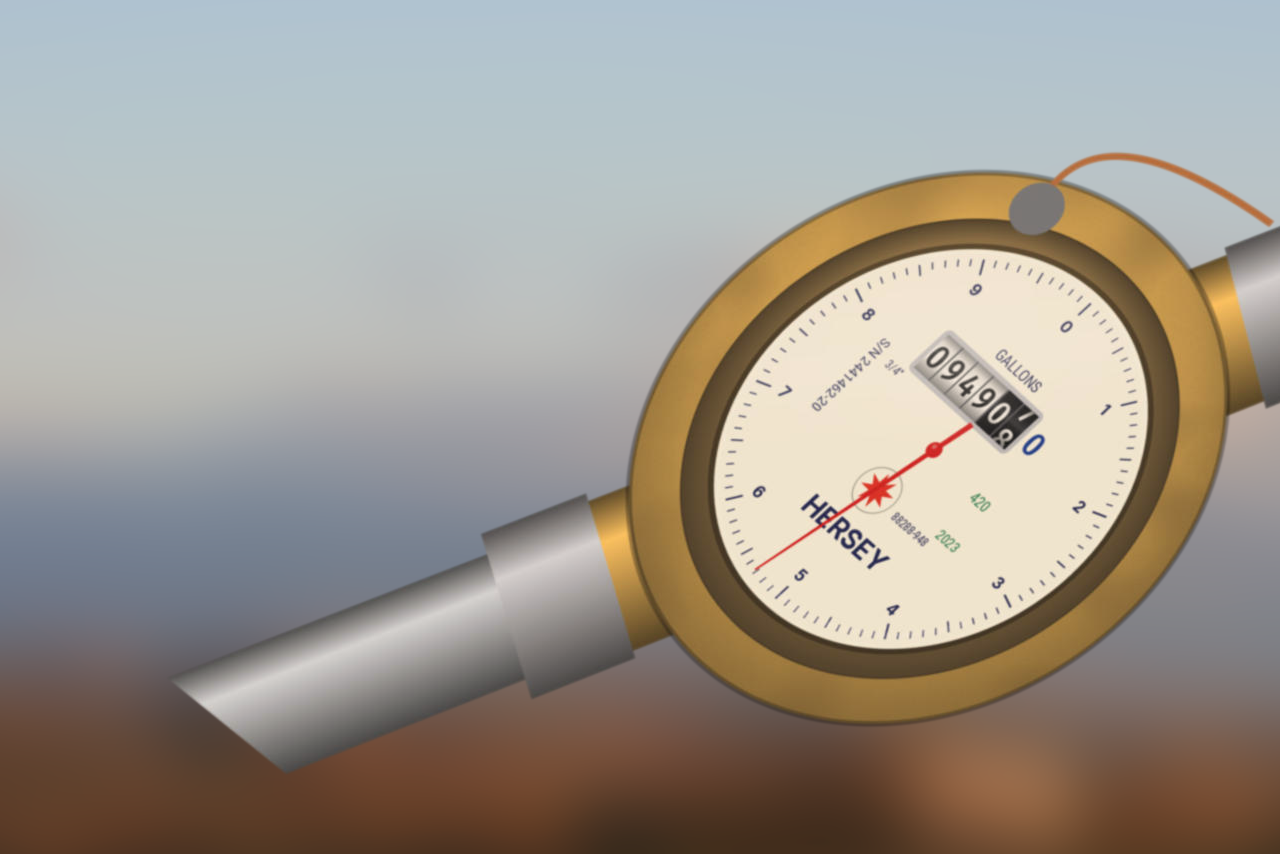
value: {"value": 949075.3, "unit": "gal"}
